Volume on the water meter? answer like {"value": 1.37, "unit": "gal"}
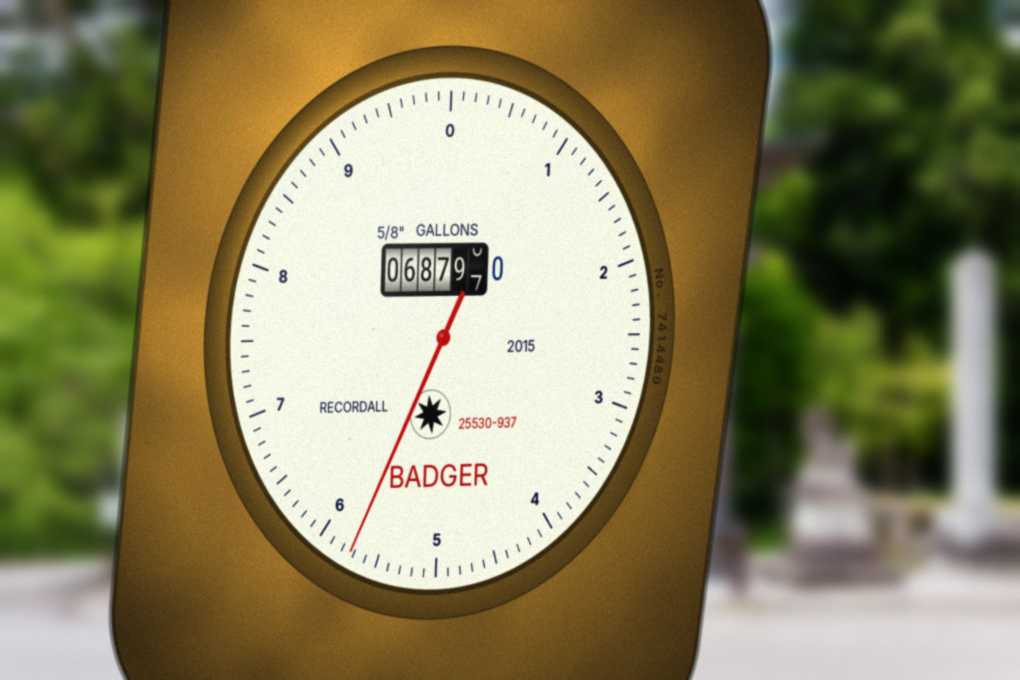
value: {"value": 687965.7, "unit": "gal"}
